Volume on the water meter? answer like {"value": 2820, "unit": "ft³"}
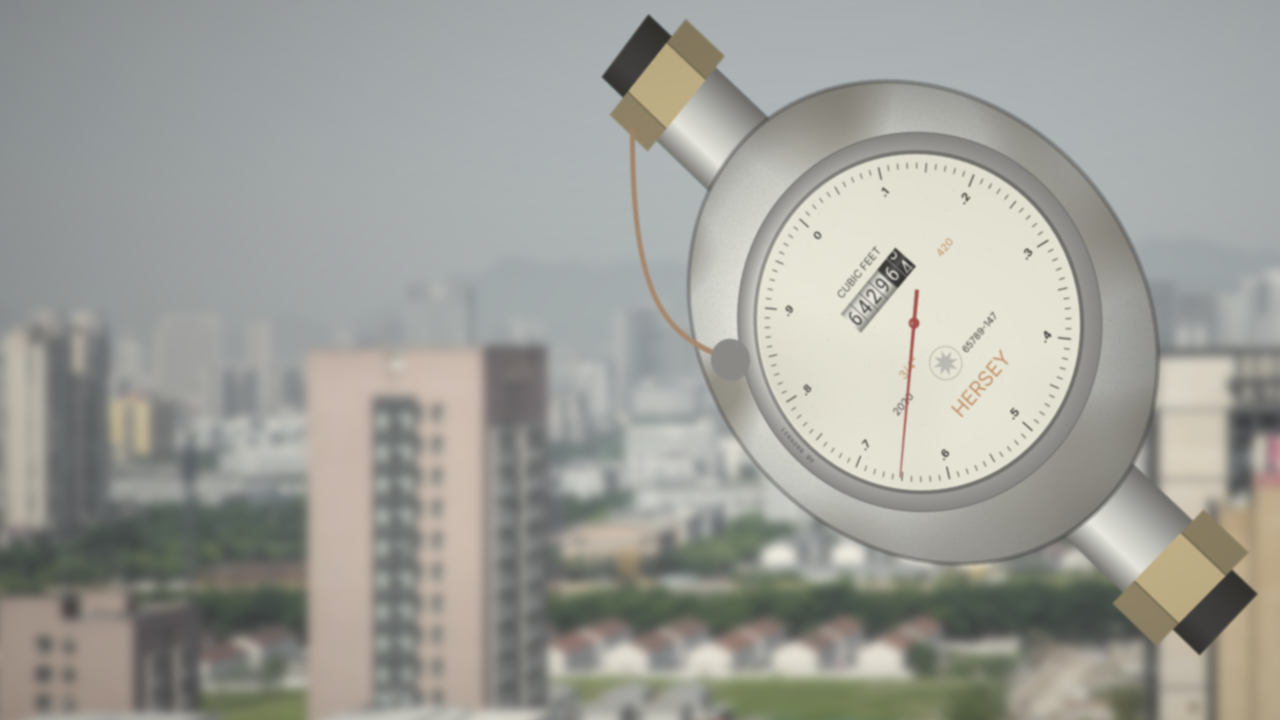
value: {"value": 642963.65, "unit": "ft³"}
